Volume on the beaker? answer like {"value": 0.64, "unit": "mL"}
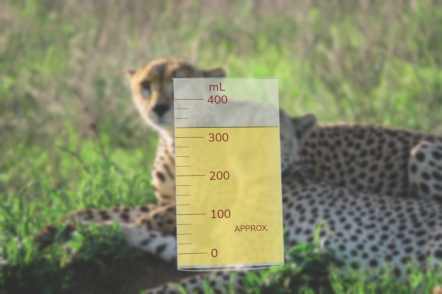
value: {"value": 325, "unit": "mL"}
